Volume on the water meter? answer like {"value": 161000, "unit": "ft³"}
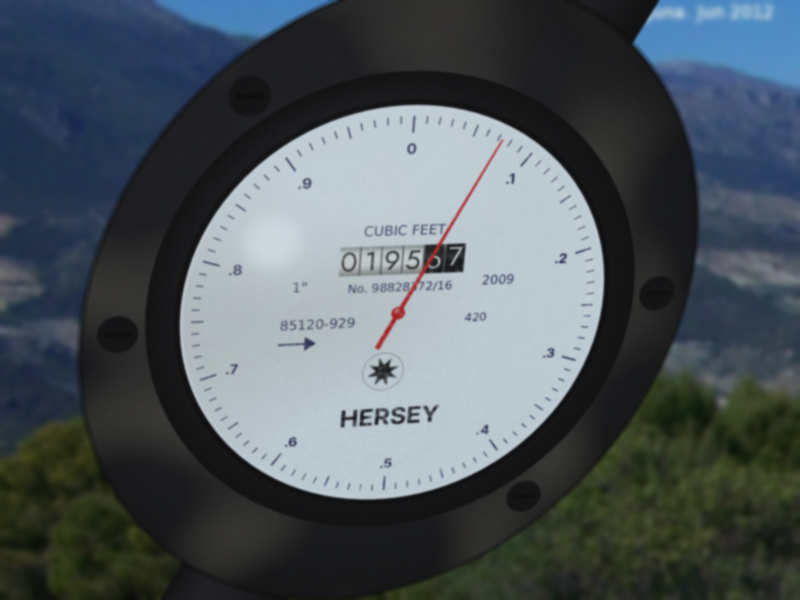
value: {"value": 19567.07, "unit": "ft³"}
